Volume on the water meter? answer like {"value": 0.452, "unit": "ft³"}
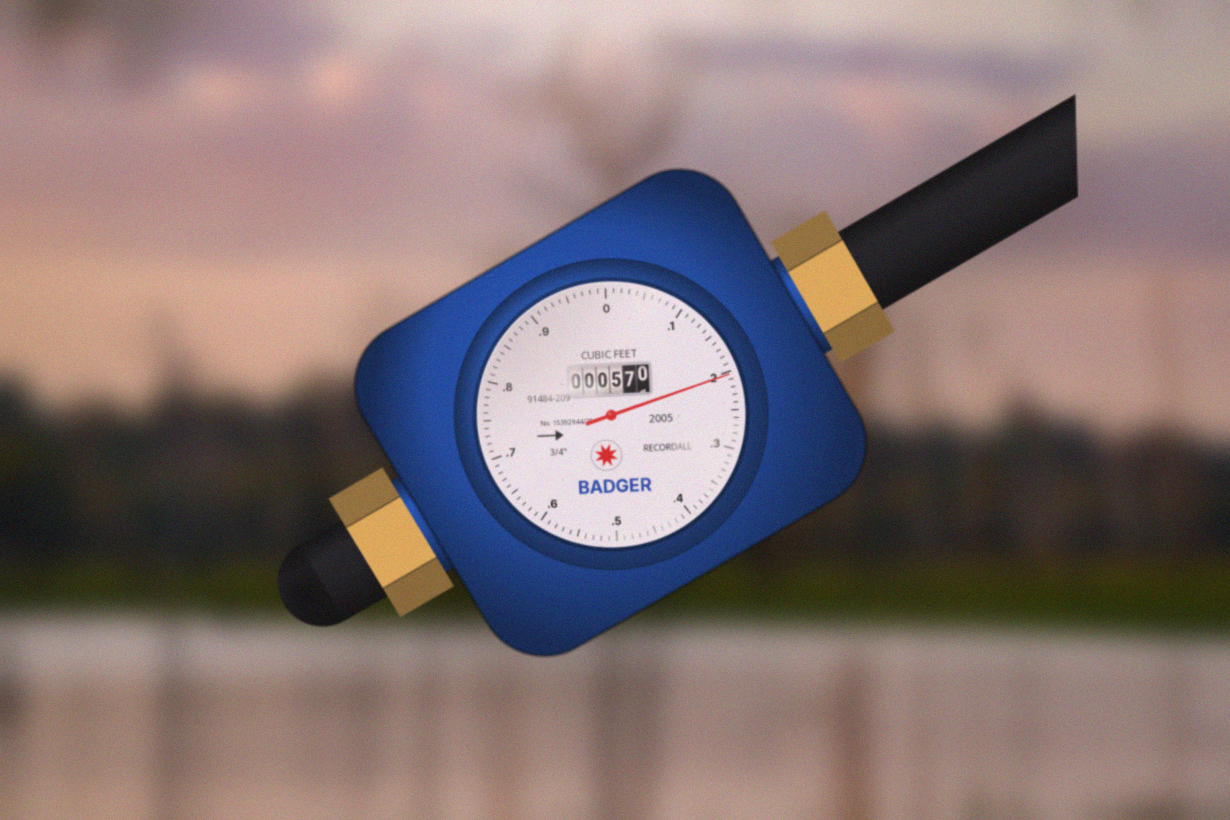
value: {"value": 570.20, "unit": "ft³"}
